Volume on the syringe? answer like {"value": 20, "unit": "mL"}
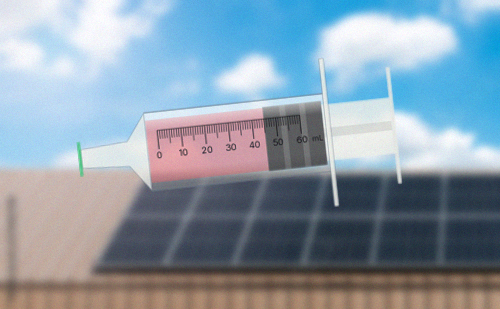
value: {"value": 45, "unit": "mL"}
